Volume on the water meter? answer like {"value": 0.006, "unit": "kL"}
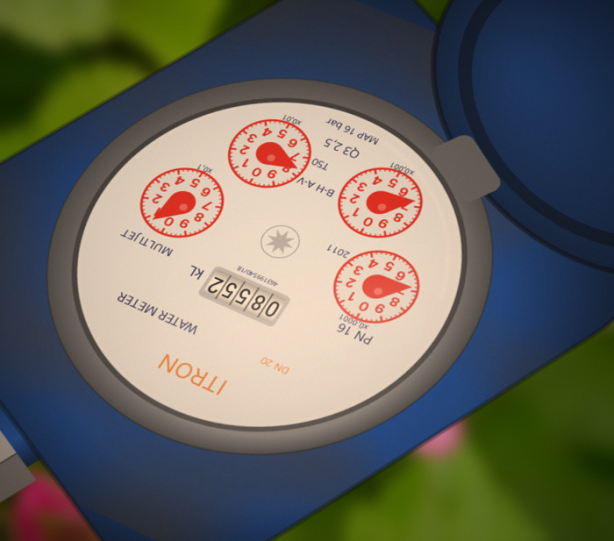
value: {"value": 8552.0766, "unit": "kL"}
